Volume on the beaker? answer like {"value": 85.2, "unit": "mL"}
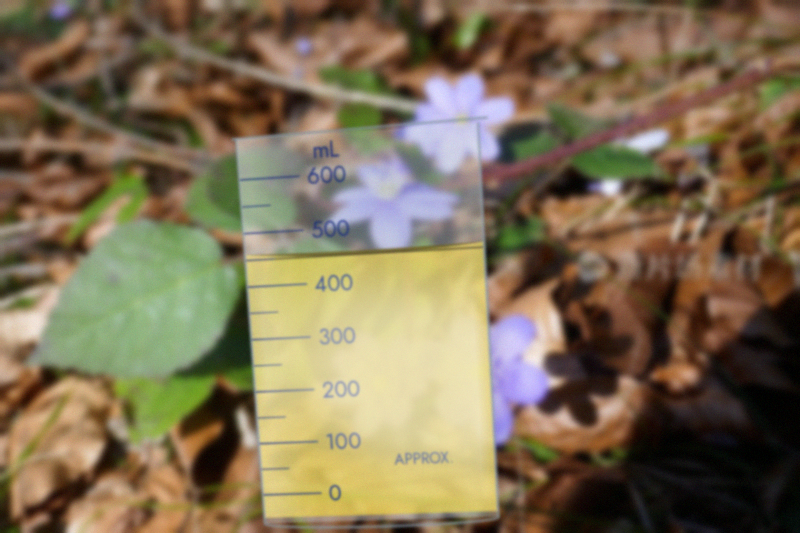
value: {"value": 450, "unit": "mL"}
